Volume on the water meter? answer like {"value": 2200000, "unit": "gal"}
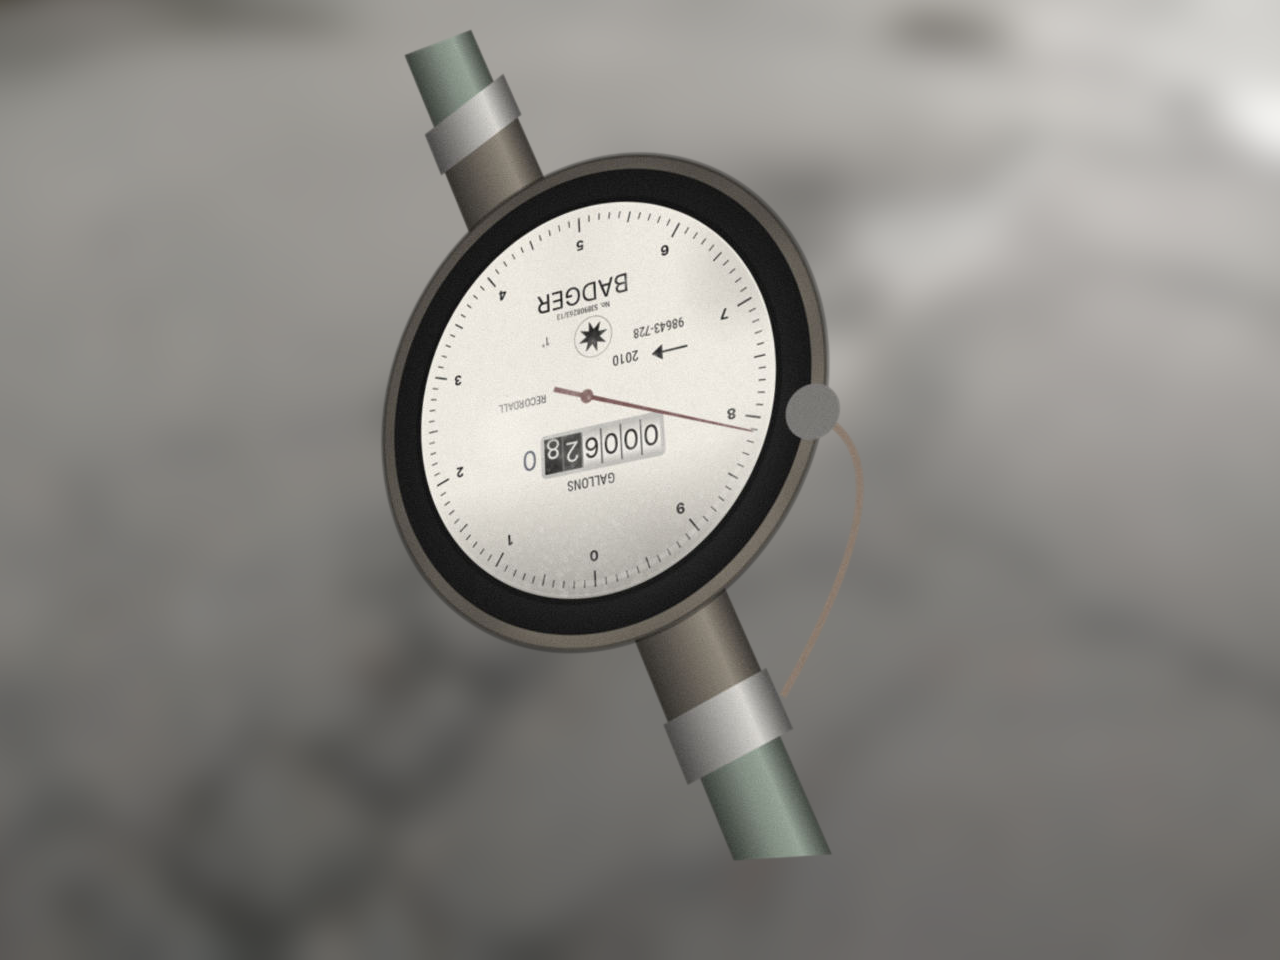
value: {"value": 6278.1, "unit": "gal"}
